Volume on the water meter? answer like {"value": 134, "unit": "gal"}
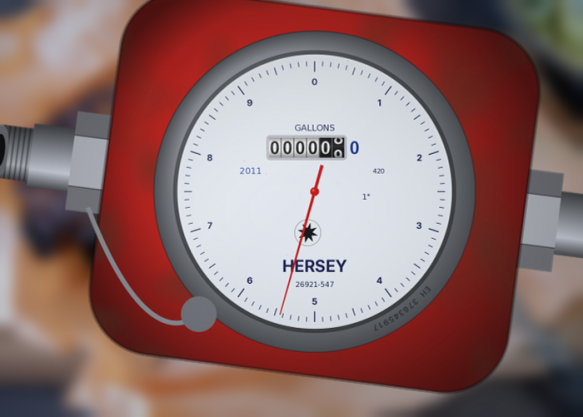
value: {"value": 85.4, "unit": "gal"}
